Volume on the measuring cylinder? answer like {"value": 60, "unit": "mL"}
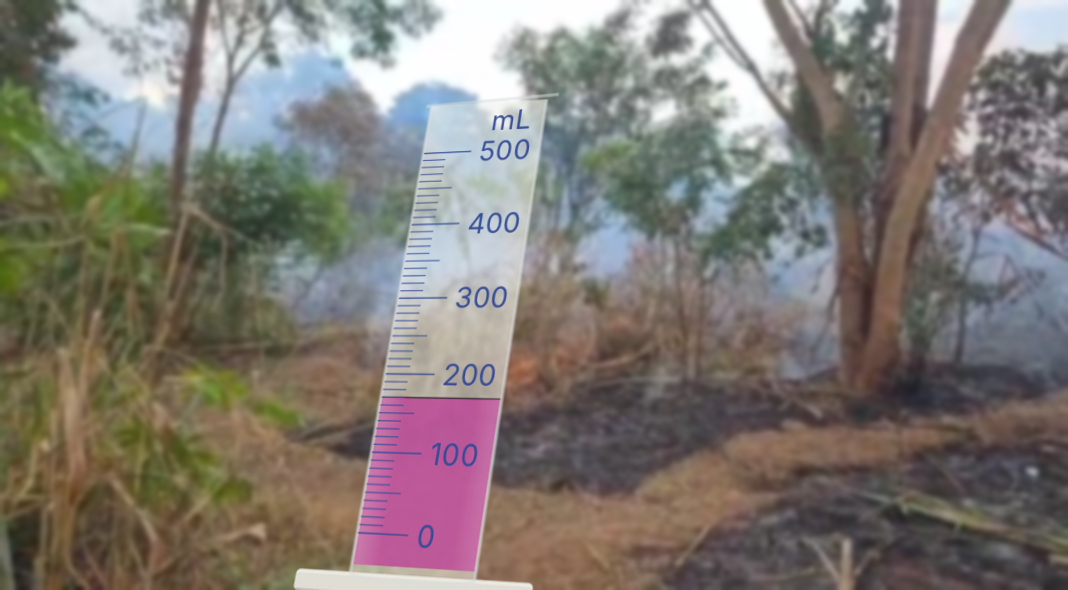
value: {"value": 170, "unit": "mL"}
